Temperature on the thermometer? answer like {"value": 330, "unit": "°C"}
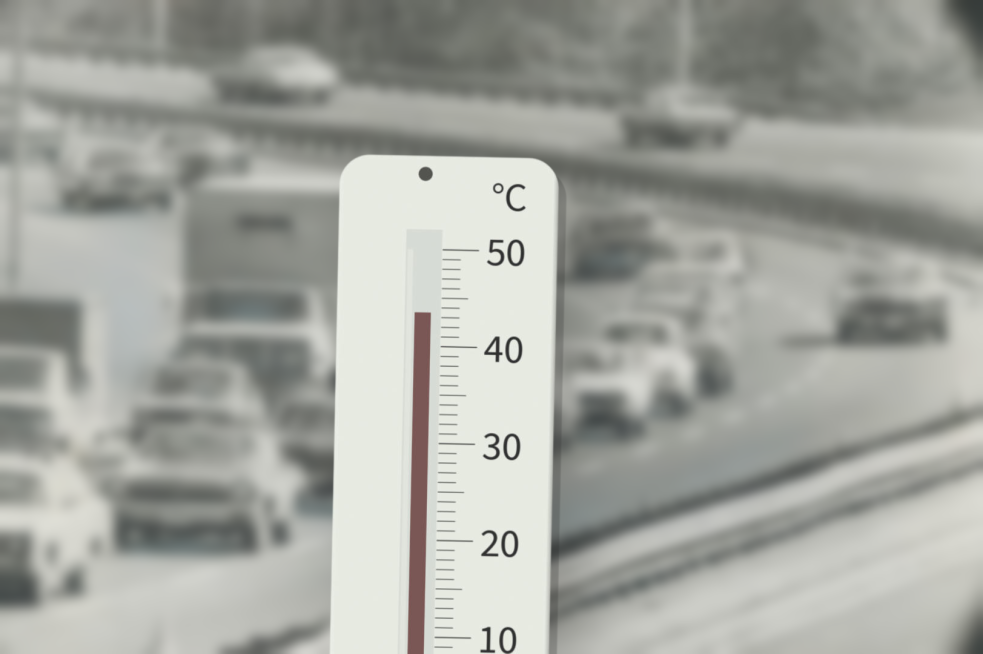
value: {"value": 43.5, "unit": "°C"}
